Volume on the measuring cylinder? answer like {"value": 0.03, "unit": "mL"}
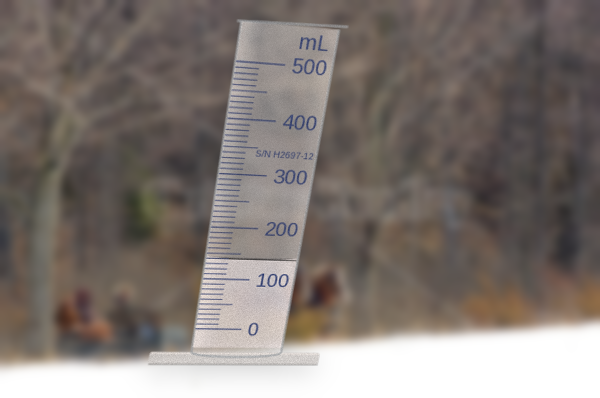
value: {"value": 140, "unit": "mL"}
